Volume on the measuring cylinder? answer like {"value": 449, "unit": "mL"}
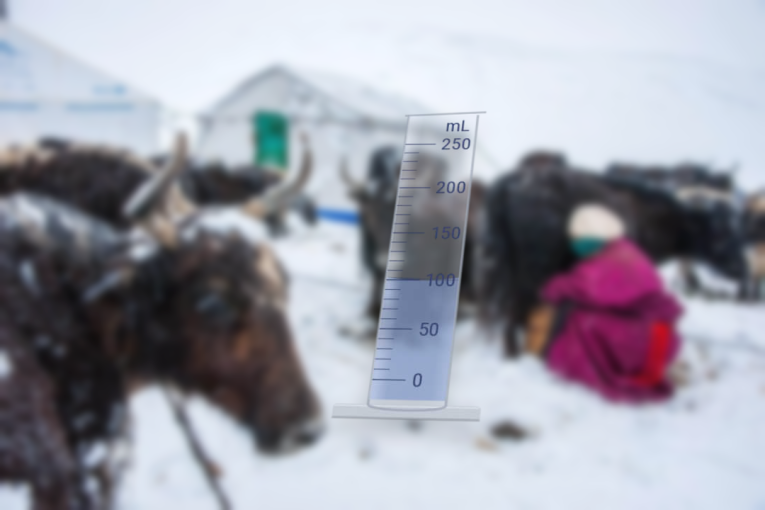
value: {"value": 100, "unit": "mL"}
